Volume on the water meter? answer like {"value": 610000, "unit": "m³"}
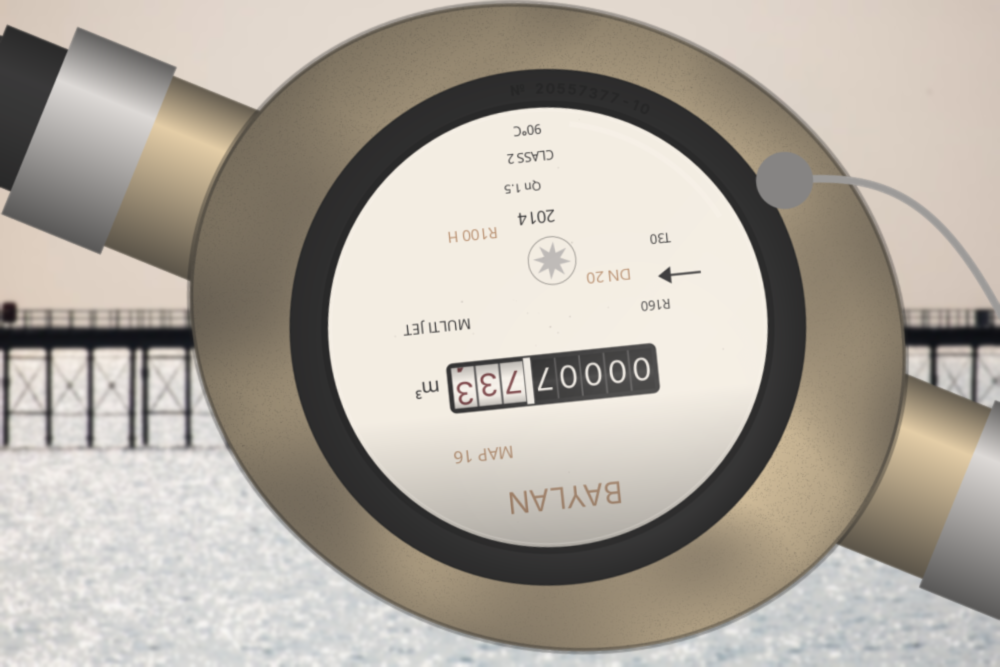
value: {"value": 7.733, "unit": "m³"}
